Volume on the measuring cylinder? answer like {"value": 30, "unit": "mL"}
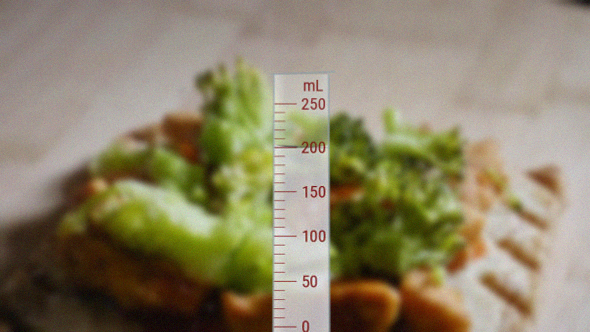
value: {"value": 200, "unit": "mL"}
